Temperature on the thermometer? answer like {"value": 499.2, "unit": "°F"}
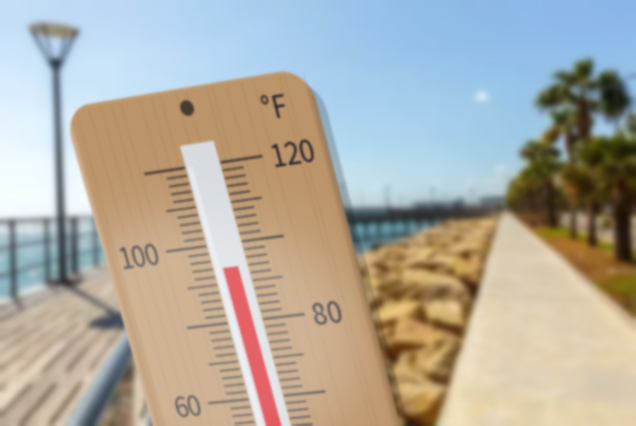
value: {"value": 94, "unit": "°F"}
